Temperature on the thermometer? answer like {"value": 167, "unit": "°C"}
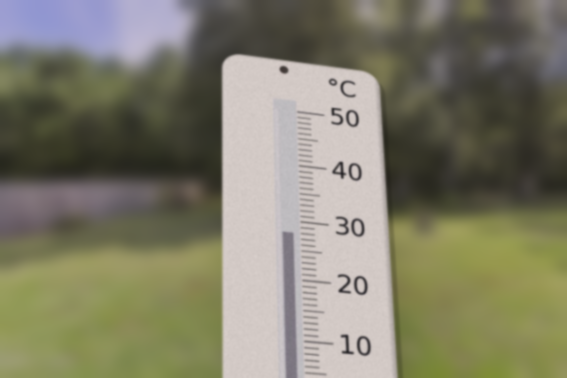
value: {"value": 28, "unit": "°C"}
